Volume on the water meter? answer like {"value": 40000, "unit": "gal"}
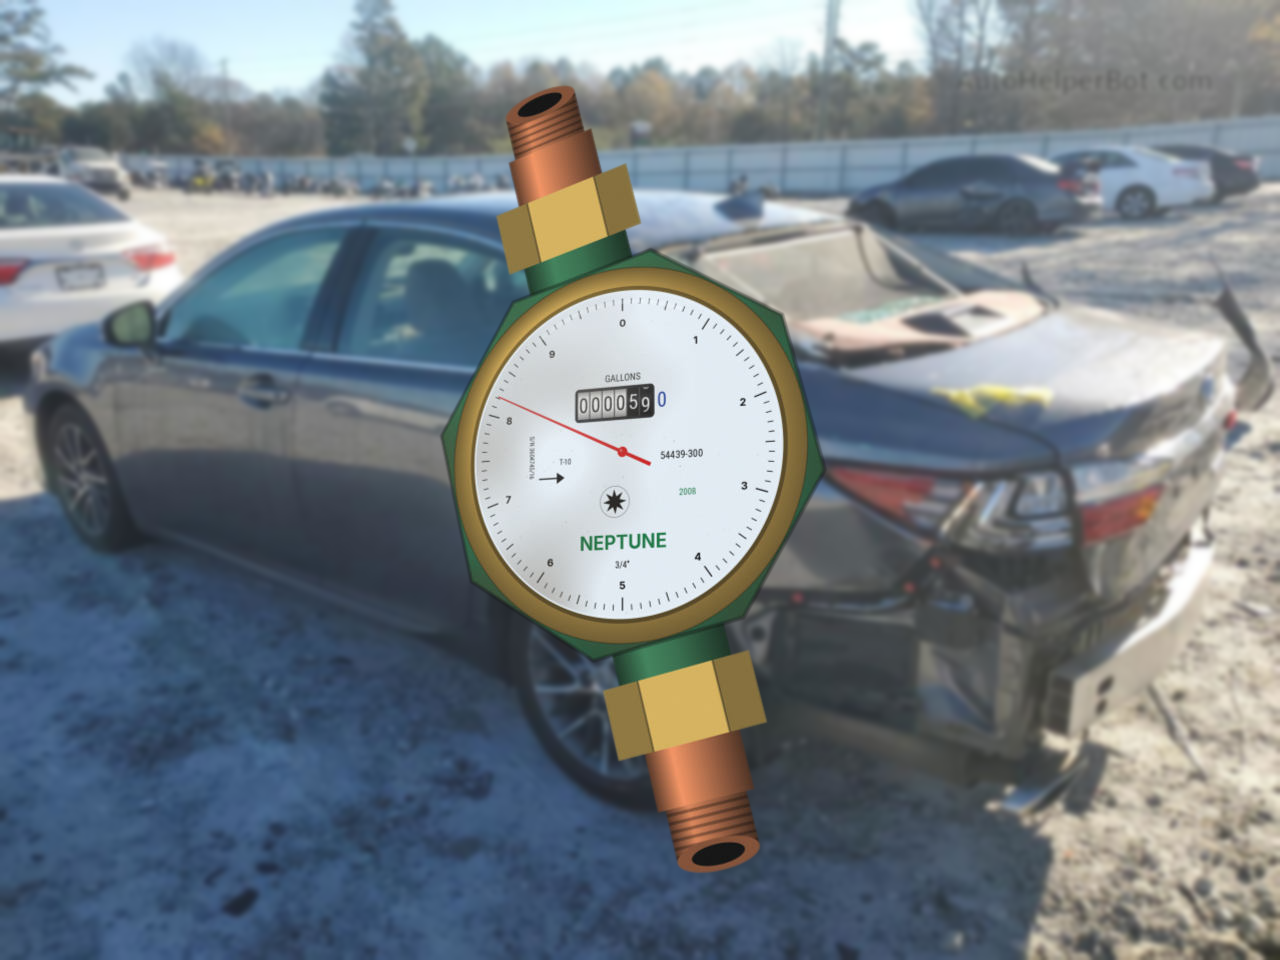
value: {"value": 588.2, "unit": "gal"}
